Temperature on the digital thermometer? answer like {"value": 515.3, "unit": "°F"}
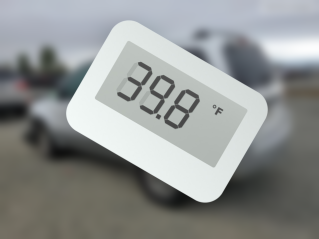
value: {"value": 39.8, "unit": "°F"}
